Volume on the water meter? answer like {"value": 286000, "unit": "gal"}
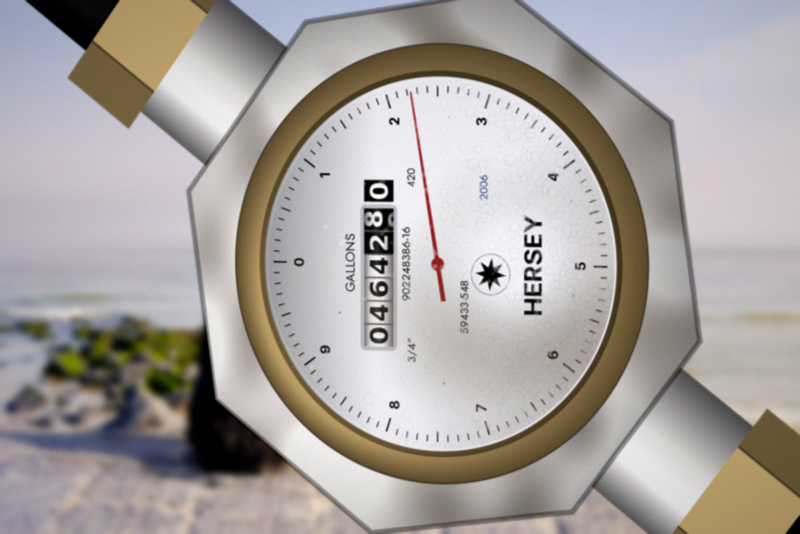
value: {"value": 464282.2, "unit": "gal"}
